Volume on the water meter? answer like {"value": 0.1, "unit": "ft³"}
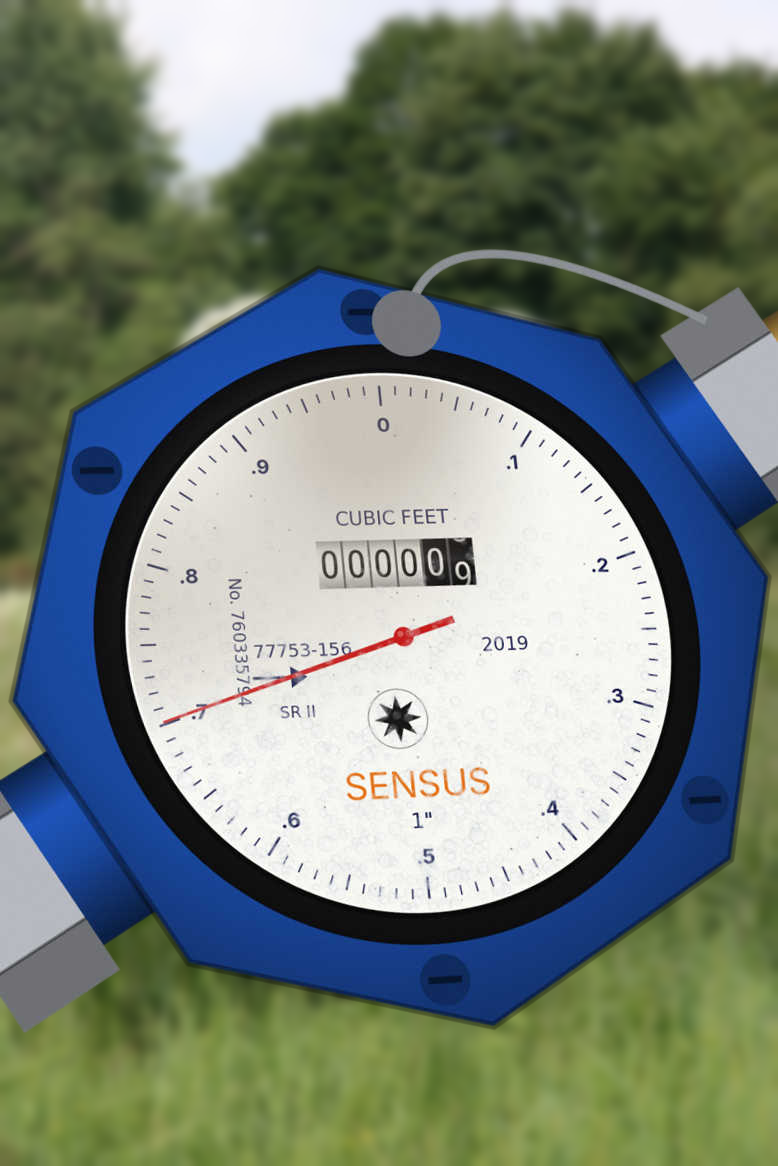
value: {"value": 8.70, "unit": "ft³"}
